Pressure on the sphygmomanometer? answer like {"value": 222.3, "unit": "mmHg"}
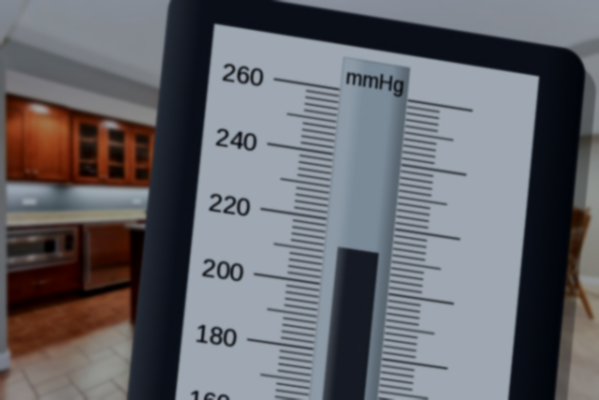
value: {"value": 212, "unit": "mmHg"}
